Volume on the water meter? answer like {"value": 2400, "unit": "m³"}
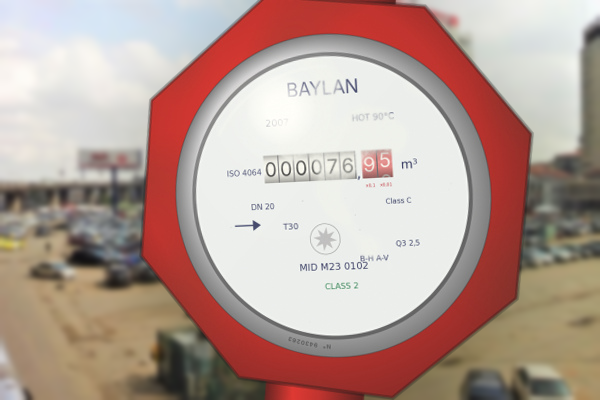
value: {"value": 76.95, "unit": "m³"}
